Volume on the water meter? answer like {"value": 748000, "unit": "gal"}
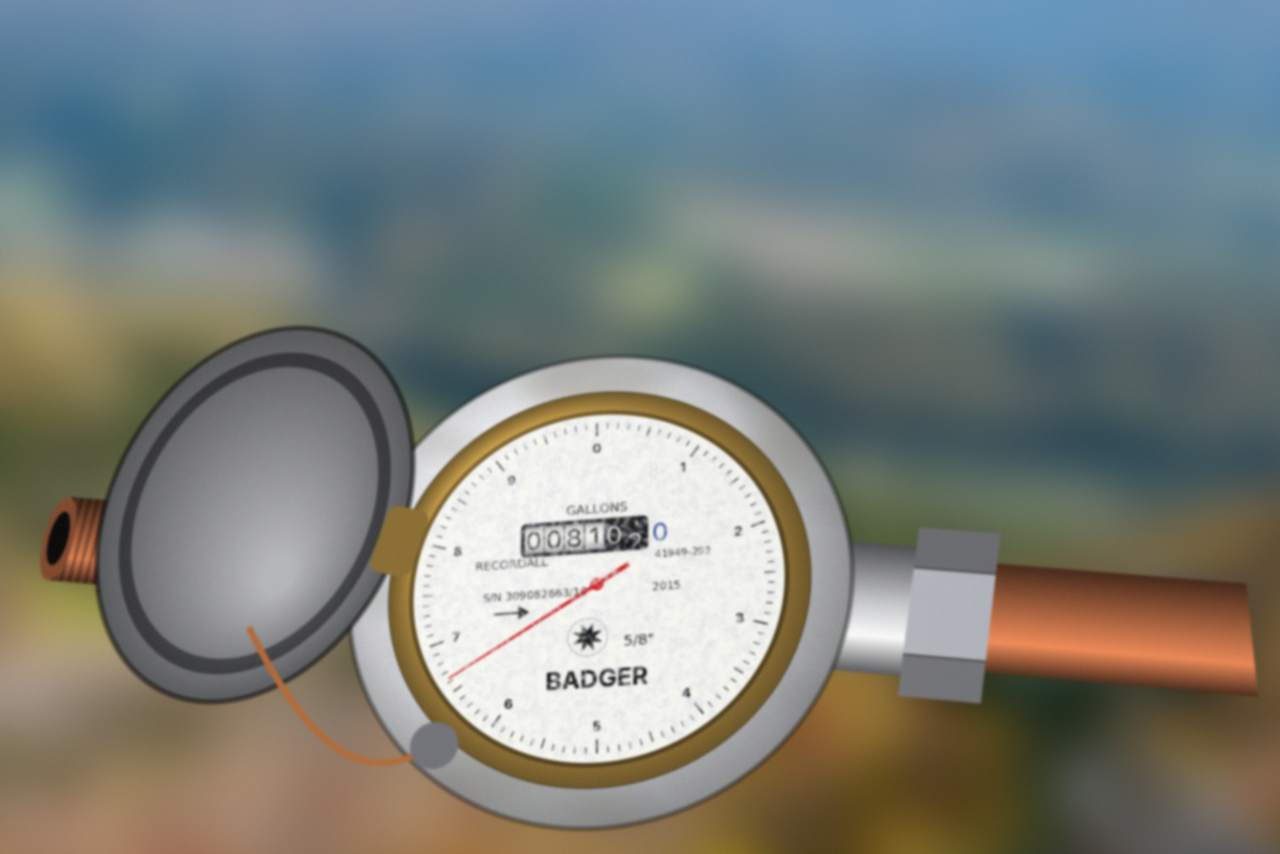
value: {"value": 81016.6, "unit": "gal"}
